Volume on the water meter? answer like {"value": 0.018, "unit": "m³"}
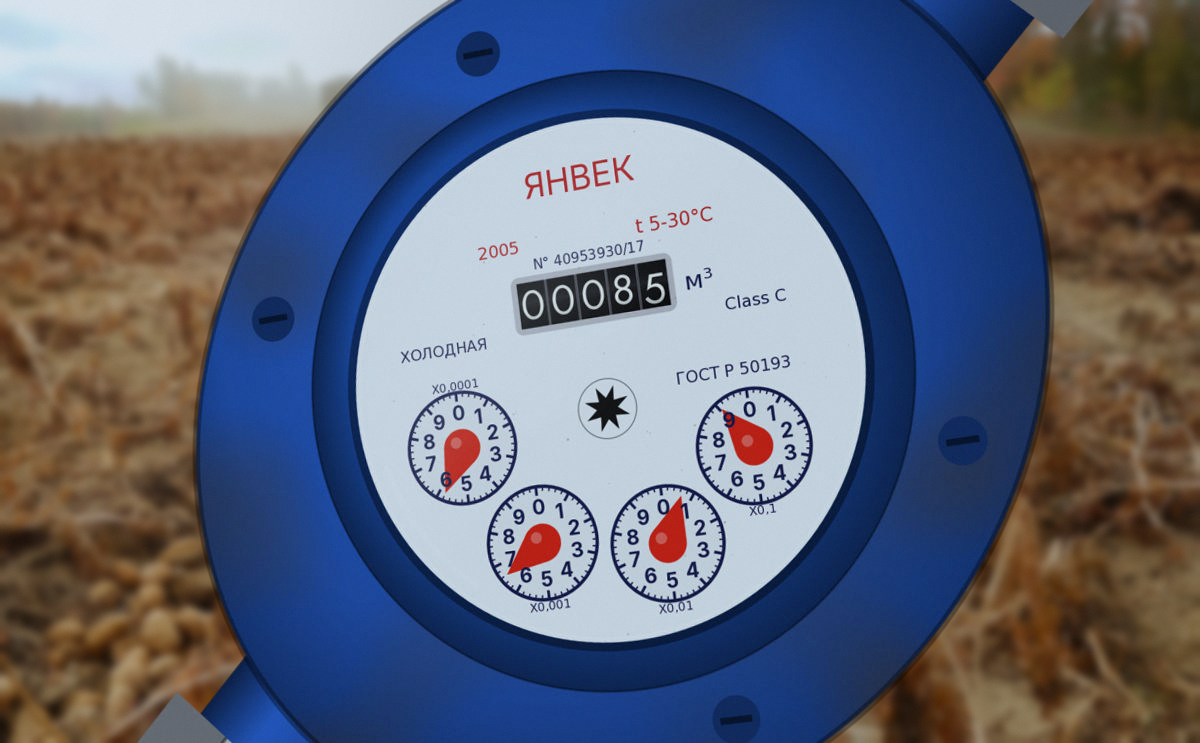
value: {"value": 84.9065, "unit": "m³"}
